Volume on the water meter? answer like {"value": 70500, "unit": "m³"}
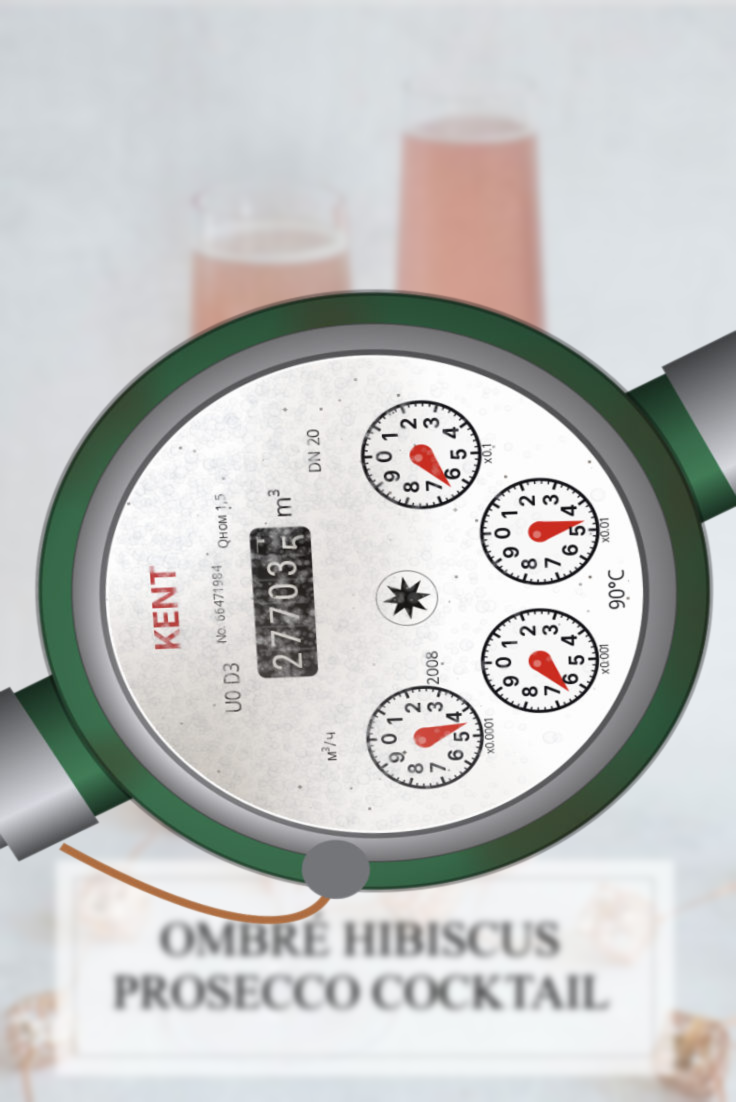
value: {"value": 277034.6464, "unit": "m³"}
